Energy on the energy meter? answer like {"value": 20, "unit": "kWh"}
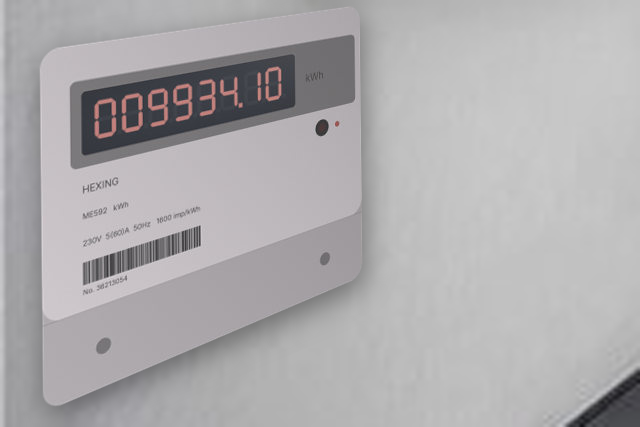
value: {"value": 9934.10, "unit": "kWh"}
